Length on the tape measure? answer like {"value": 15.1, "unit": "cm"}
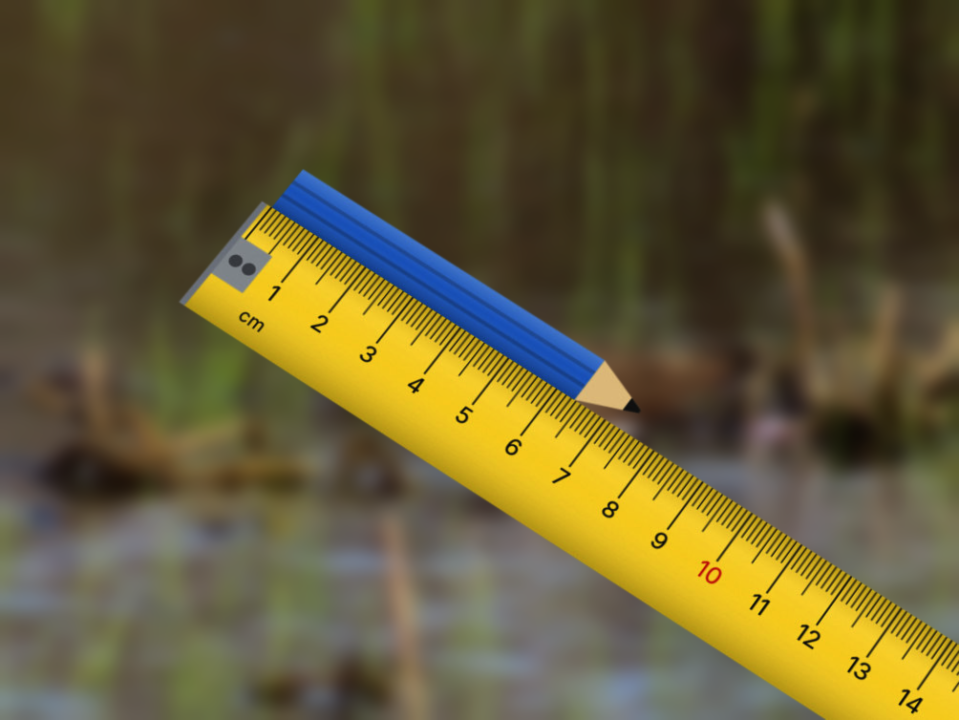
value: {"value": 7.4, "unit": "cm"}
